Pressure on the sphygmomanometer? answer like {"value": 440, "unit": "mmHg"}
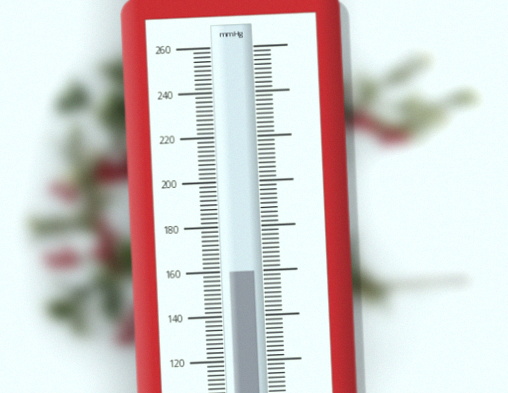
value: {"value": 160, "unit": "mmHg"}
